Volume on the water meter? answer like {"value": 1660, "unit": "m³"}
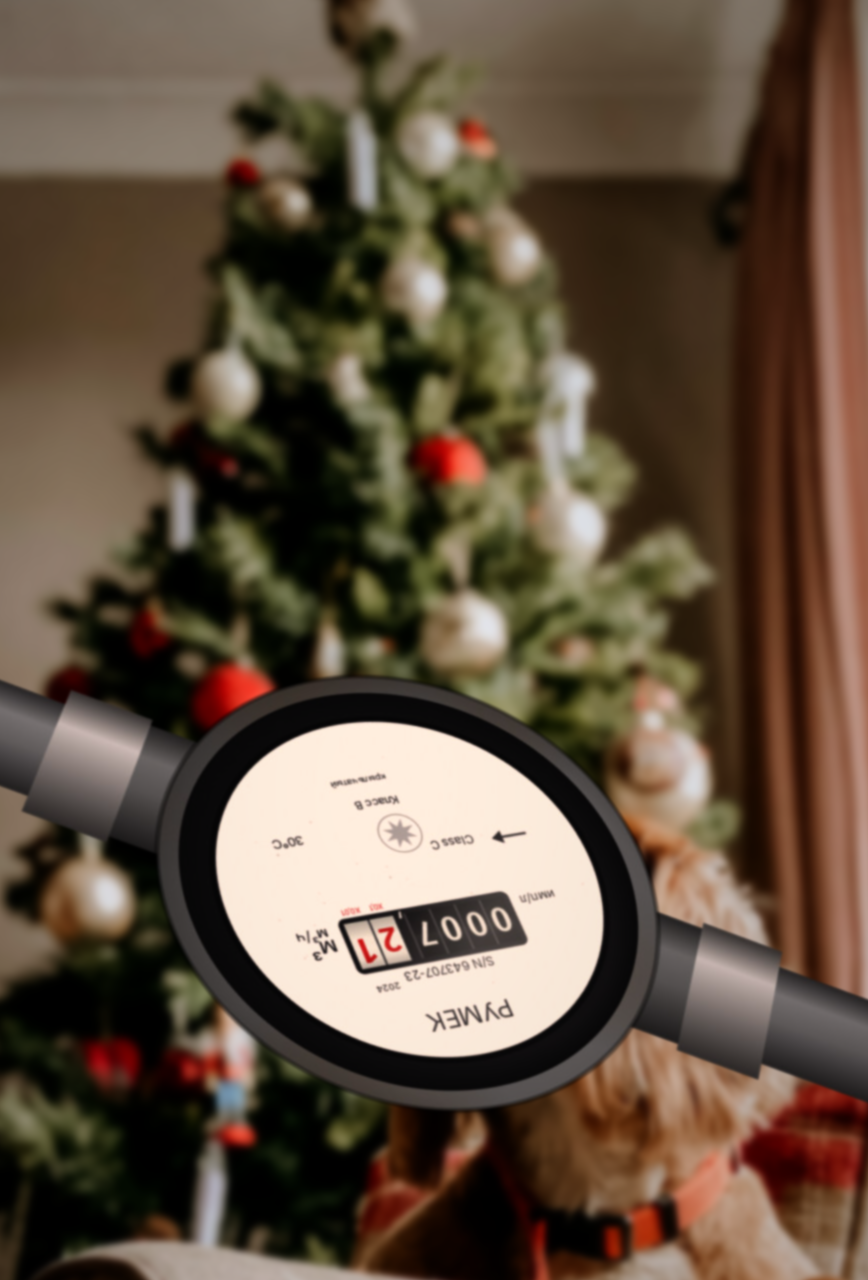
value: {"value": 7.21, "unit": "m³"}
